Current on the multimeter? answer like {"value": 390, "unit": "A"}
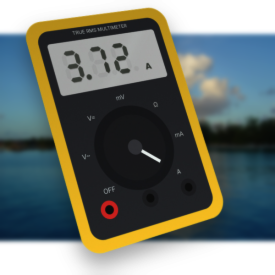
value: {"value": 3.72, "unit": "A"}
